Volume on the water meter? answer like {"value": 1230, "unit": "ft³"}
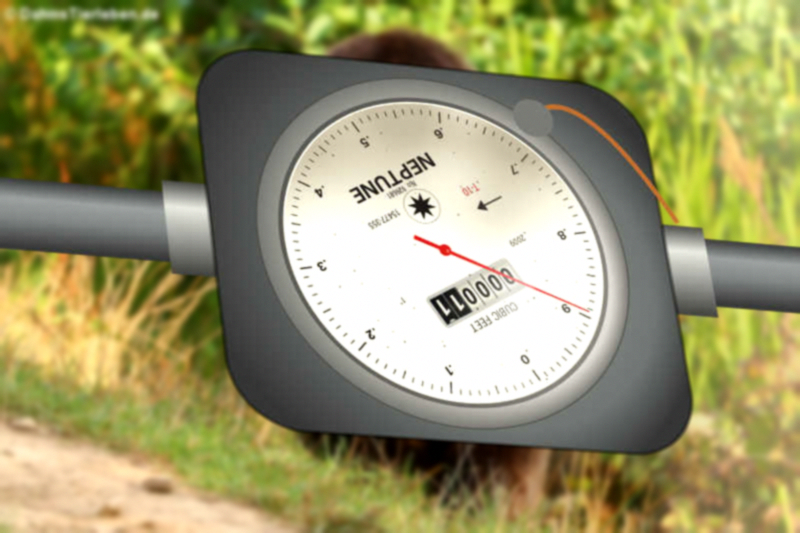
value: {"value": 10.89, "unit": "ft³"}
